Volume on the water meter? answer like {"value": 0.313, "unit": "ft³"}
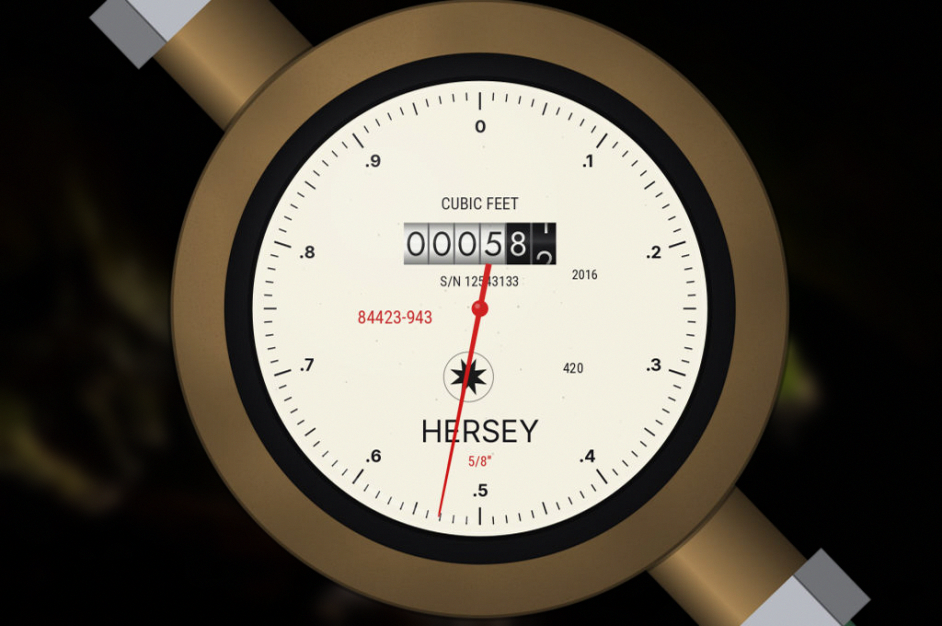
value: {"value": 581.53, "unit": "ft³"}
